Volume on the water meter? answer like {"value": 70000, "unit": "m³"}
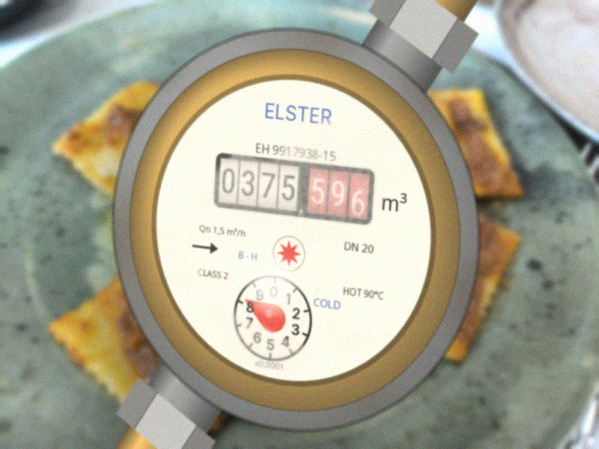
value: {"value": 375.5958, "unit": "m³"}
